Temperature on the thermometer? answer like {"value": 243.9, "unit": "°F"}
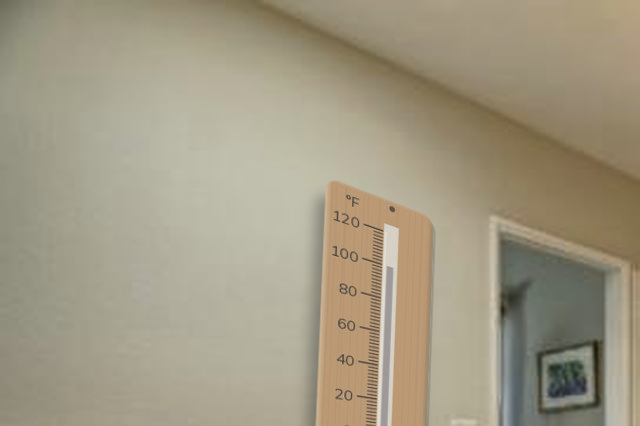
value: {"value": 100, "unit": "°F"}
